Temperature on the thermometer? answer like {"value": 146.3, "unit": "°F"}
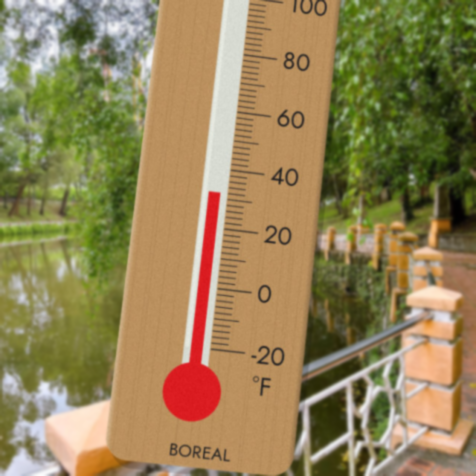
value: {"value": 32, "unit": "°F"}
